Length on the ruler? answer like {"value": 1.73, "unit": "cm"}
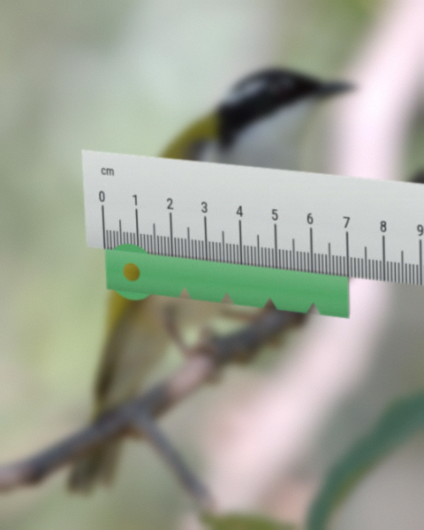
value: {"value": 7, "unit": "cm"}
